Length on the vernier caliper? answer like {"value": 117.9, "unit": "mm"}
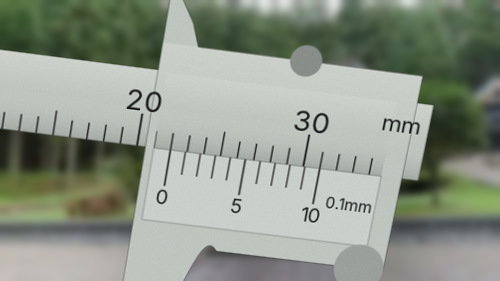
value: {"value": 22.0, "unit": "mm"}
